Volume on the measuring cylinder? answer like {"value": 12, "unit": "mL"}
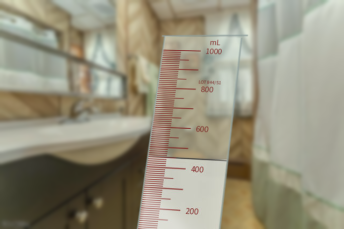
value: {"value": 450, "unit": "mL"}
